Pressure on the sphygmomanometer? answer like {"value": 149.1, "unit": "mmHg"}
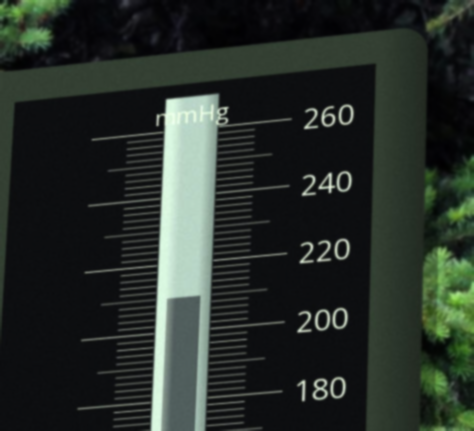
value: {"value": 210, "unit": "mmHg"}
